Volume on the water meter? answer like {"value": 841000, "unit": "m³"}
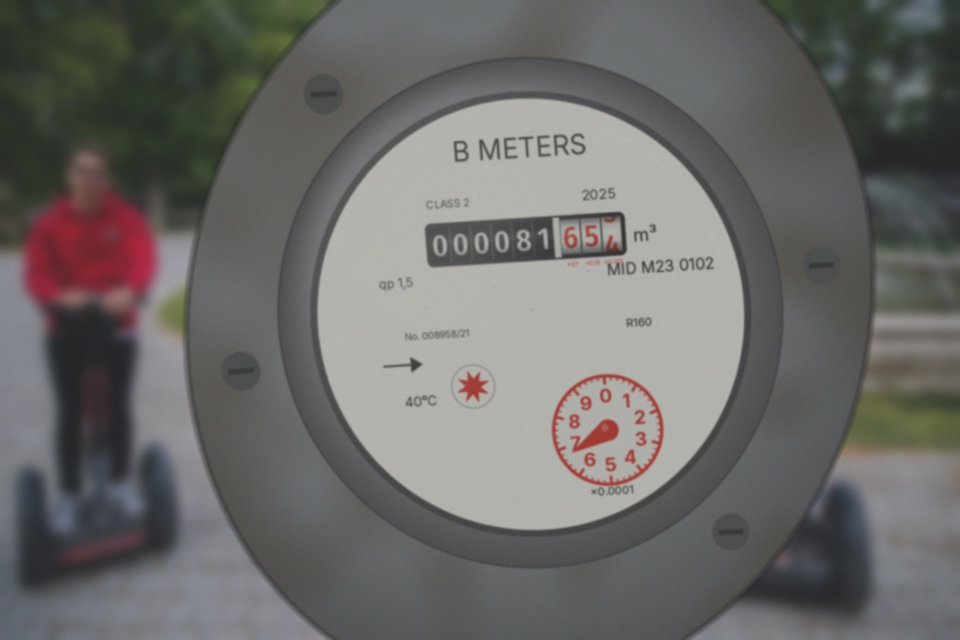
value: {"value": 81.6536, "unit": "m³"}
